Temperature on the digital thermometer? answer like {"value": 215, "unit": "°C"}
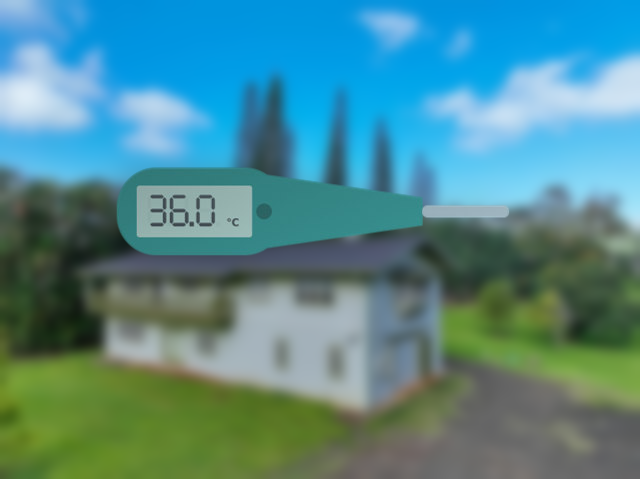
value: {"value": 36.0, "unit": "°C"}
